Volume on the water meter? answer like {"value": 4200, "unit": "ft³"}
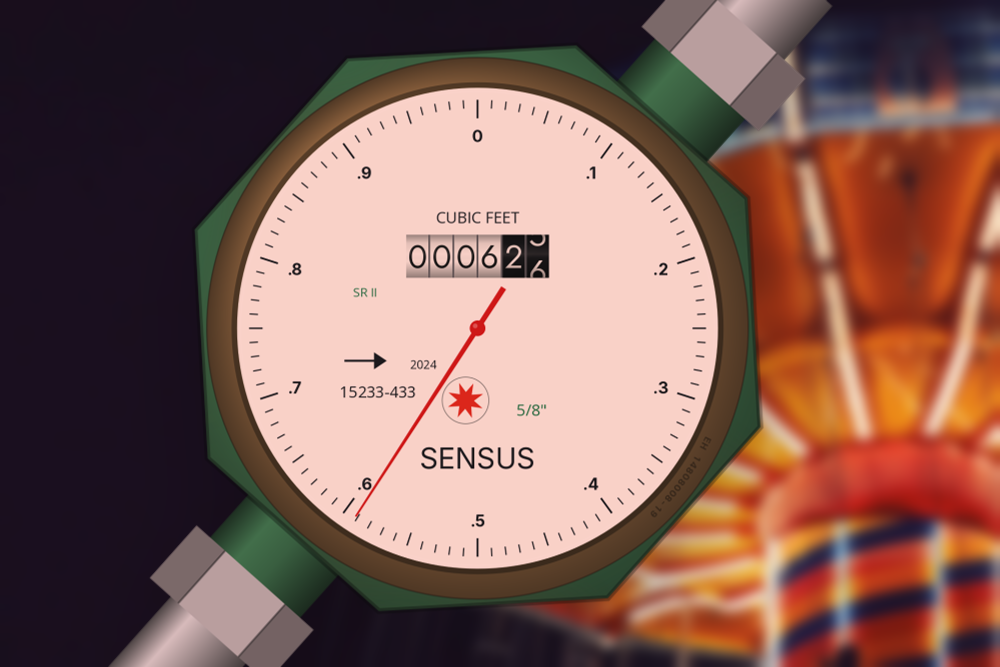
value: {"value": 625.59, "unit": "ft³"}
